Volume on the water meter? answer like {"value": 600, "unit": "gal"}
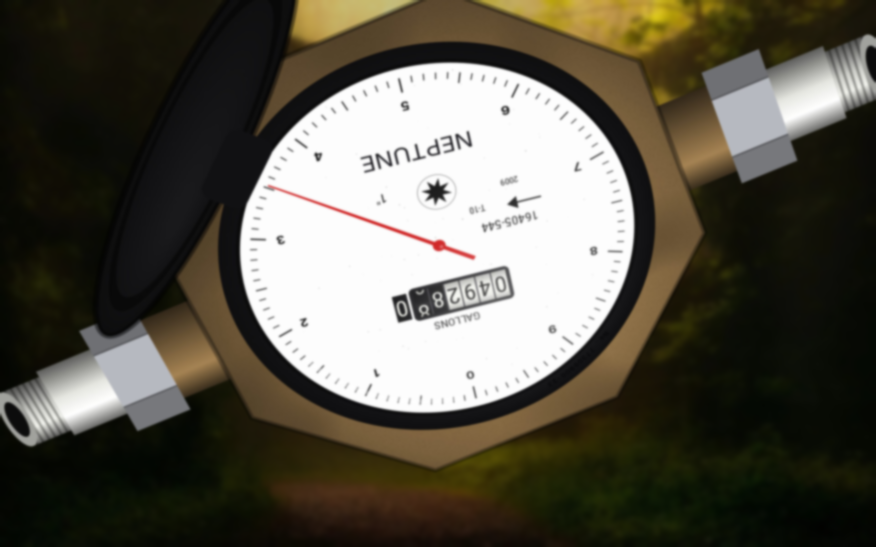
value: {"value": 492883.5, "unit": "gal"}
